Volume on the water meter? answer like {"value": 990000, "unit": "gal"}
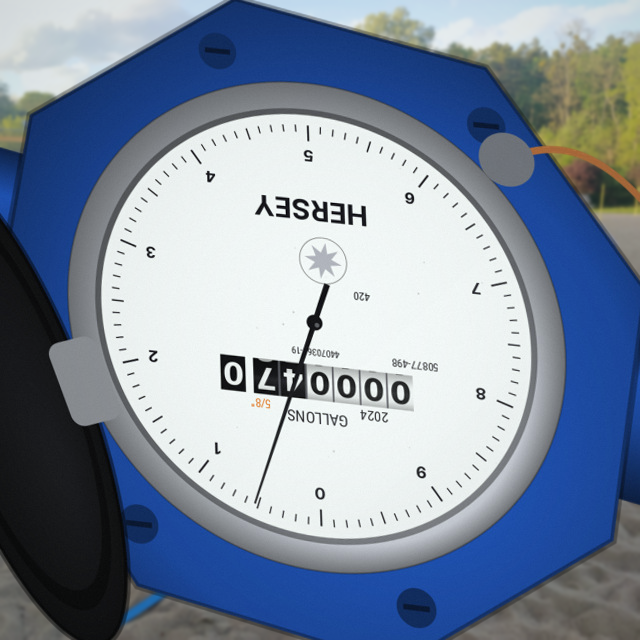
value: {"value": 470.5, "unit": "gal"}
